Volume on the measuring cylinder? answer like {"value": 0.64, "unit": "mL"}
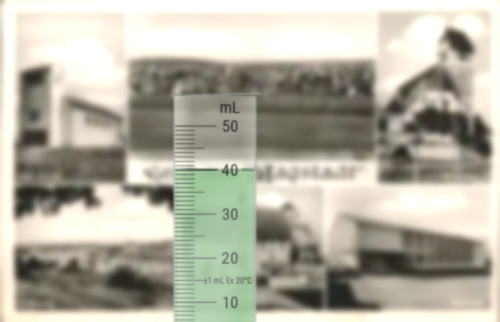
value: {"value": 40, "unit": "mL"}
